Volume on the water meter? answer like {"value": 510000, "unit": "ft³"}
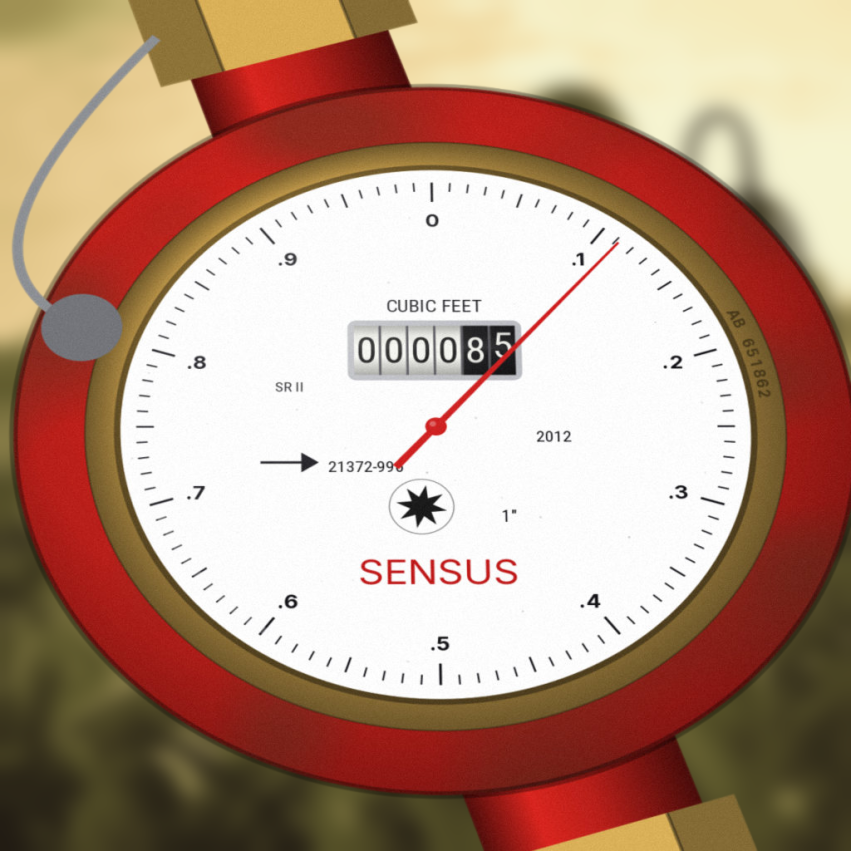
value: {"value": 85.11, "unit": "ft³"}
